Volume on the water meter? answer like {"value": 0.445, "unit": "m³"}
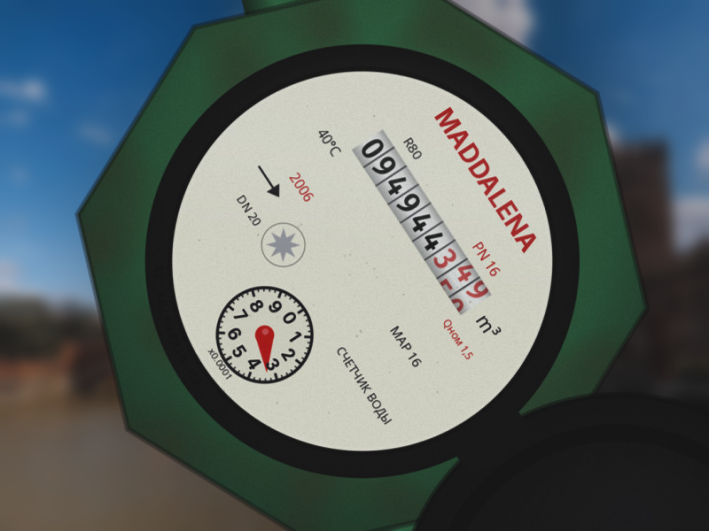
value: {"value": 94944.3493, "unit": "m³"}
